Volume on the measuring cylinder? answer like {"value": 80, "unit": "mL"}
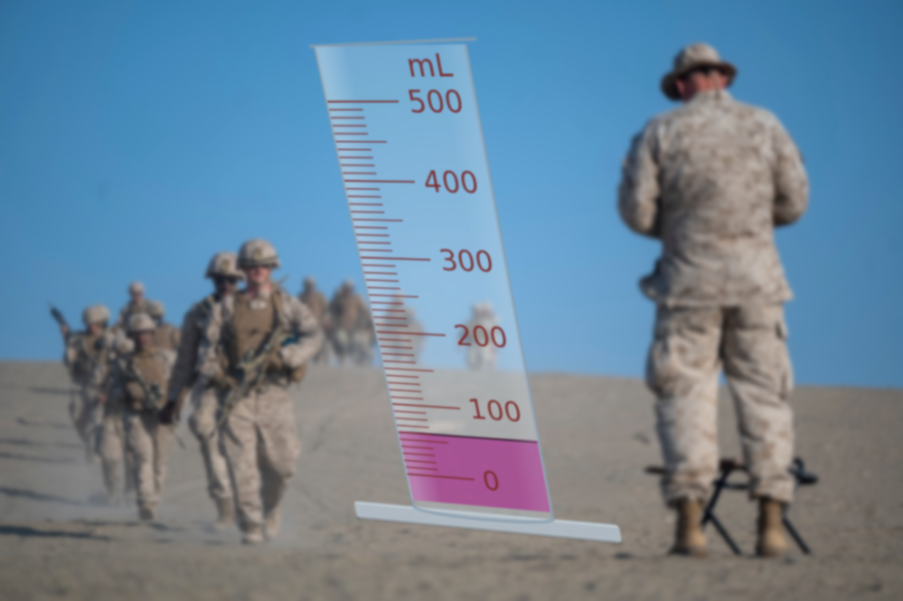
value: {"value": 60, "unit": "mL"}
